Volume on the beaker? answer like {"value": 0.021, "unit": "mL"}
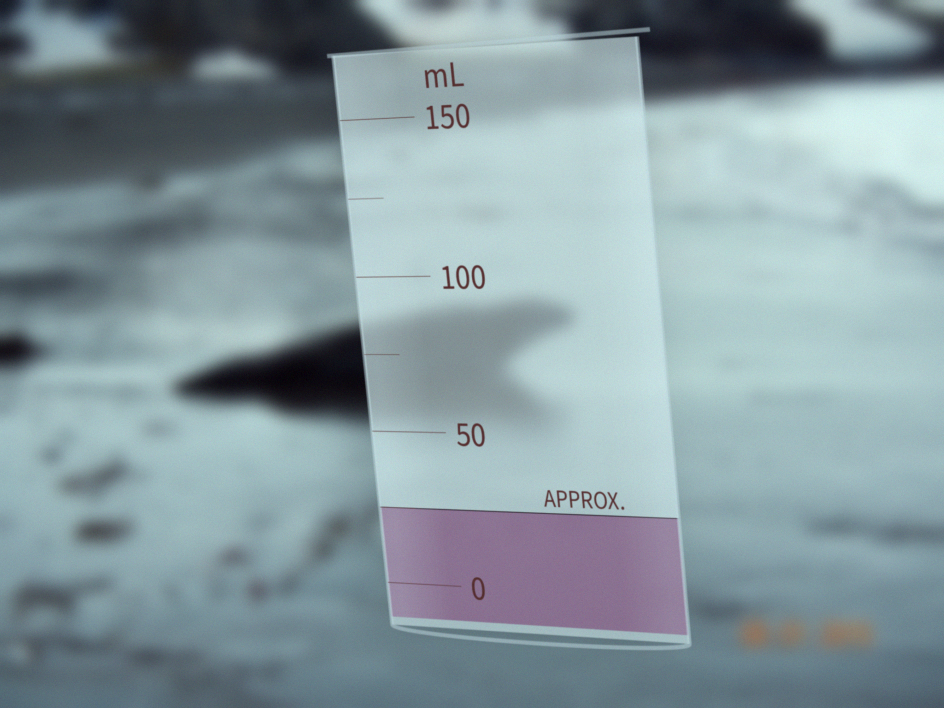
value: {"value": 25, "unit": "mL"}
